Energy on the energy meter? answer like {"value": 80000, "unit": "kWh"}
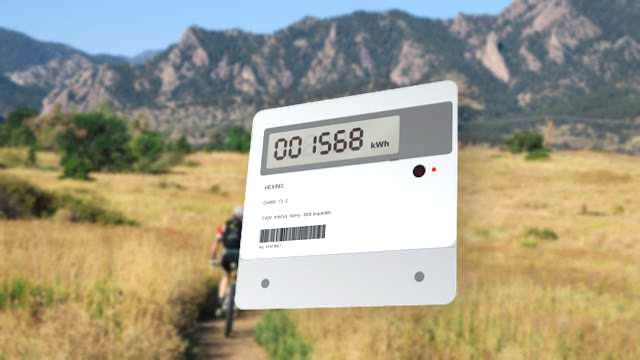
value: {"value": 1568, "unit": "kWh"}
